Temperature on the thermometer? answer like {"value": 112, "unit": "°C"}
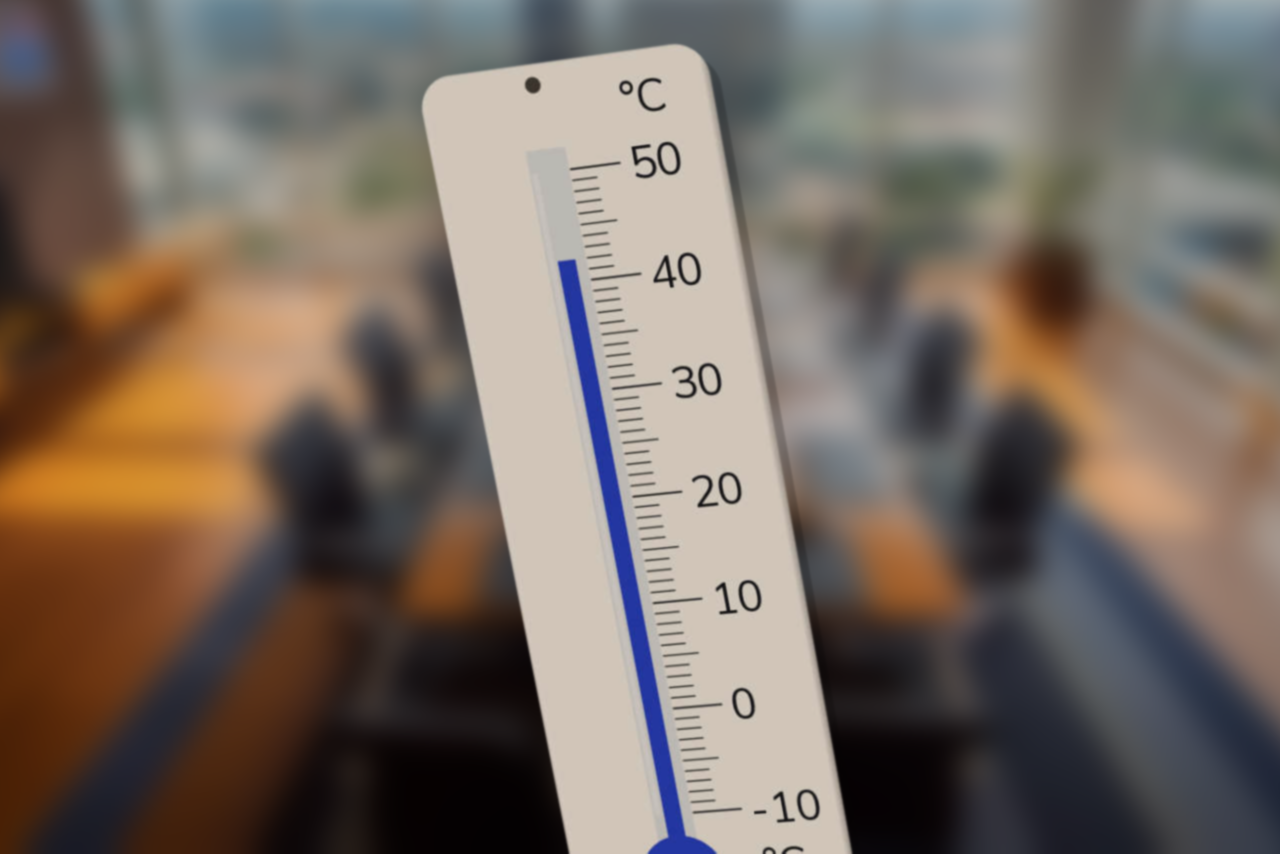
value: {"value": 42, "unit": "°C"}
